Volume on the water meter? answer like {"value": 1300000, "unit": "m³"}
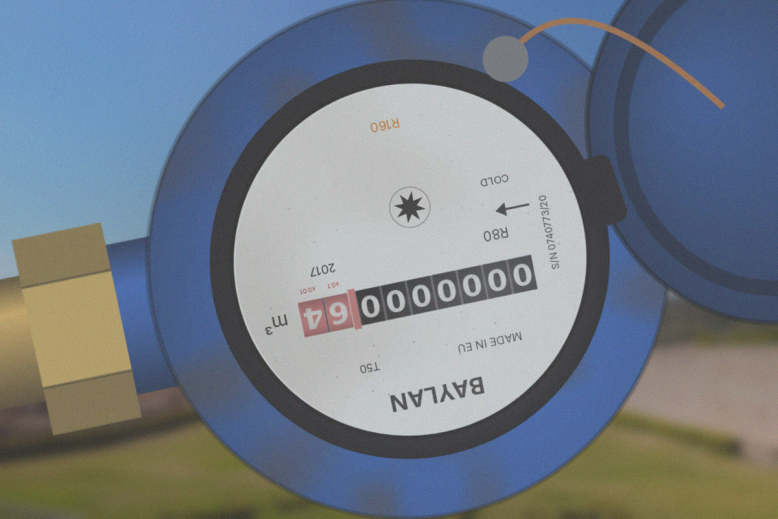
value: {"value": 0.64, "unit": "m³"}
